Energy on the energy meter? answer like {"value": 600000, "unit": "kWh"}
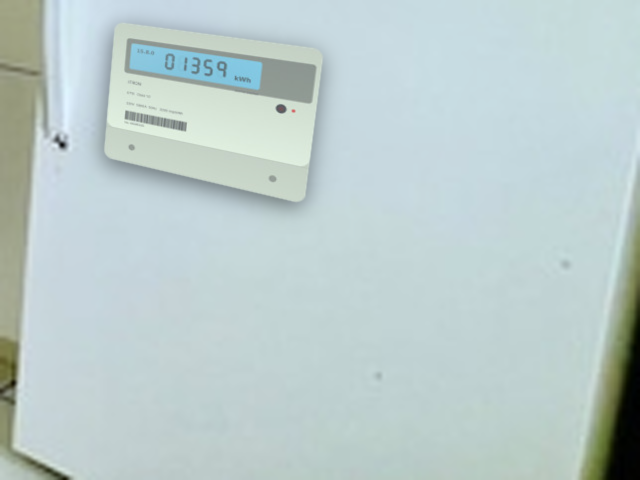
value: {"value": 1359, "unit": "kWh"}
